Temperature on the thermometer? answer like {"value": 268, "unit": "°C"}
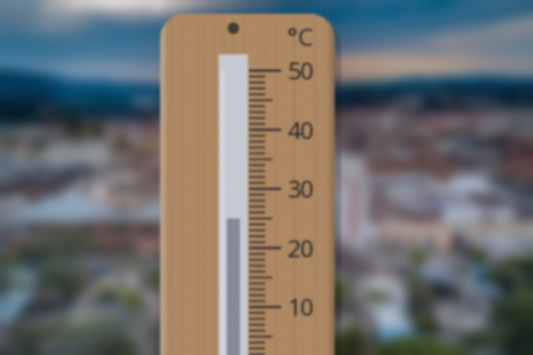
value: {"value": 25, "unit": "°C"}
